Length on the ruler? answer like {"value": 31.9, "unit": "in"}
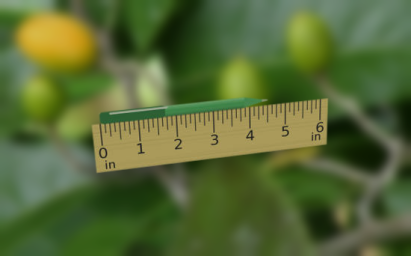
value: {"value": 4.5, "unit": "in"}
